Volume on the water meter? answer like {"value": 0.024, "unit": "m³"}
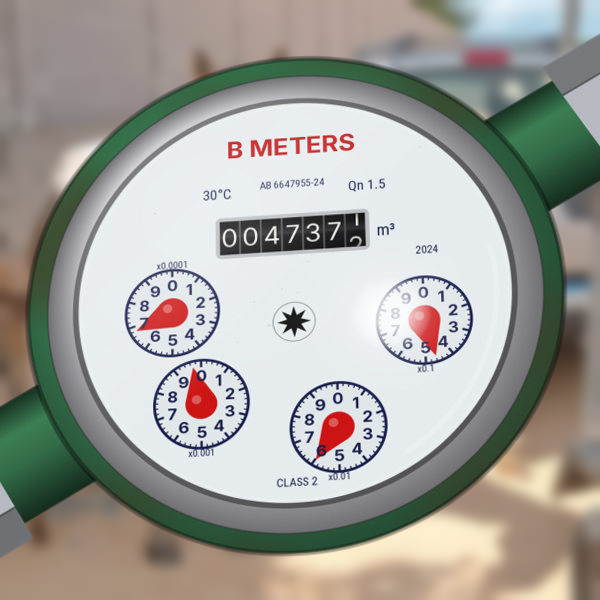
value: {"value": 47371.4596, "unit": "m³"}
